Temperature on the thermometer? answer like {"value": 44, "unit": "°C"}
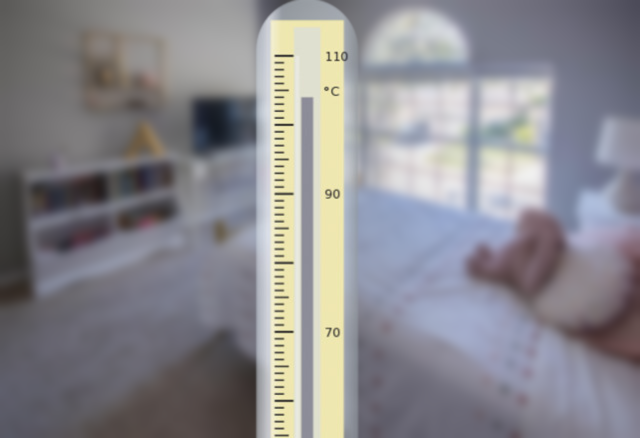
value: {"value": 104, "unit": "°C"}
